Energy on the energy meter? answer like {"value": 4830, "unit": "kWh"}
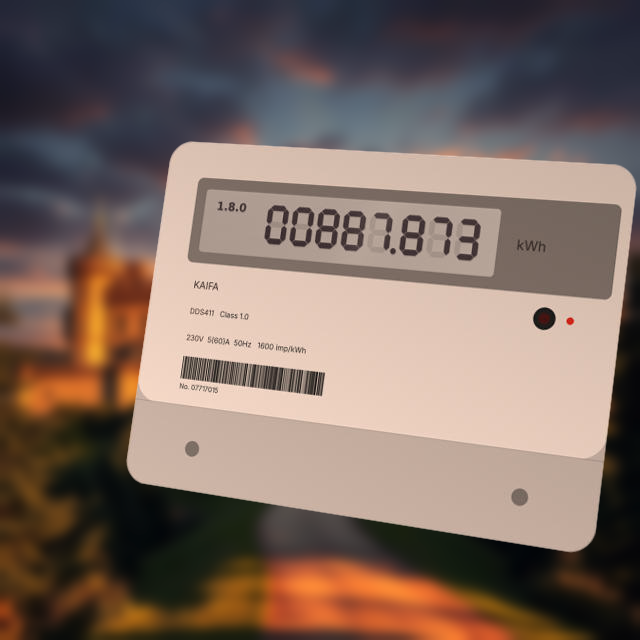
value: {"value": 887.873, "unit": "kWh"}
